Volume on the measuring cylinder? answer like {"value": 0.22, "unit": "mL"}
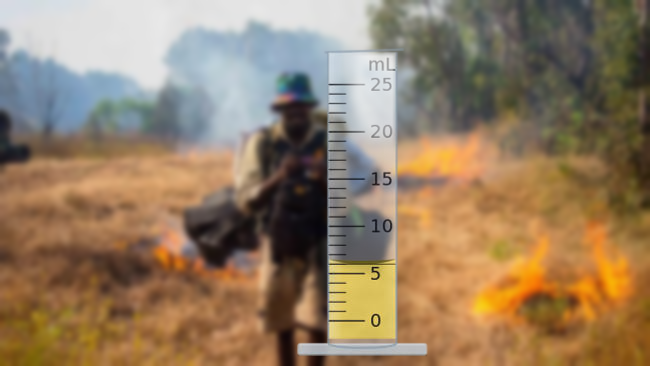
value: {"value": 6, "unit": "mL"}
